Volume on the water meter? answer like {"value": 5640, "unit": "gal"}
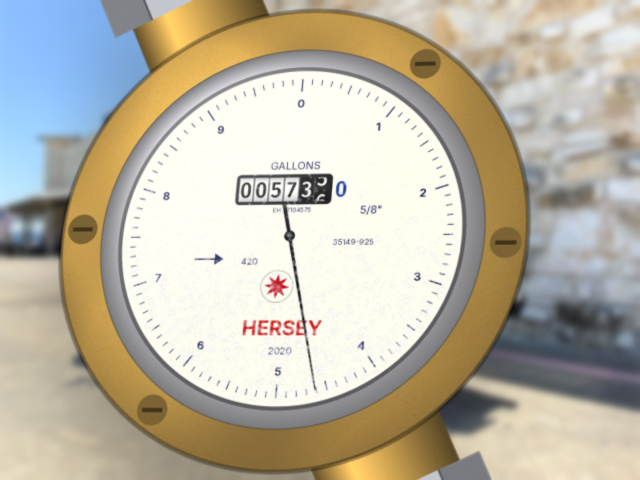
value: {"value": 57354.6, "unit": "gal"}
